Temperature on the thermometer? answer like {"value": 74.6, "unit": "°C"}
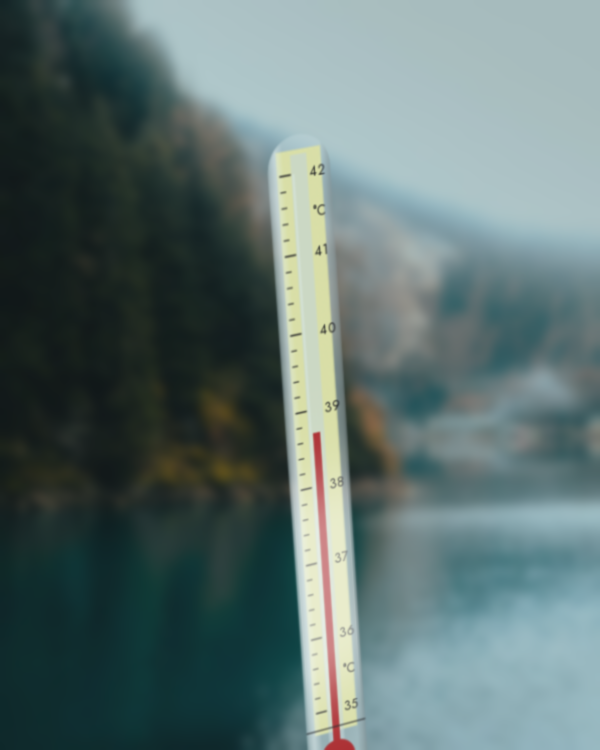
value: {"value": 38.7, "unit": "°C"}
